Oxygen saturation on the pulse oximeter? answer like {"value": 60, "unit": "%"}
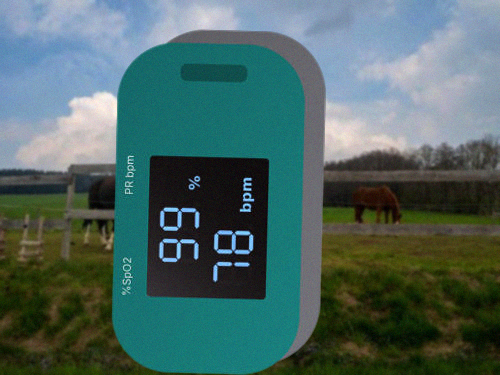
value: {"value": 99, "unit": "%"}
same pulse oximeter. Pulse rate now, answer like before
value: {"value": 78, "unit": "bpm"}
